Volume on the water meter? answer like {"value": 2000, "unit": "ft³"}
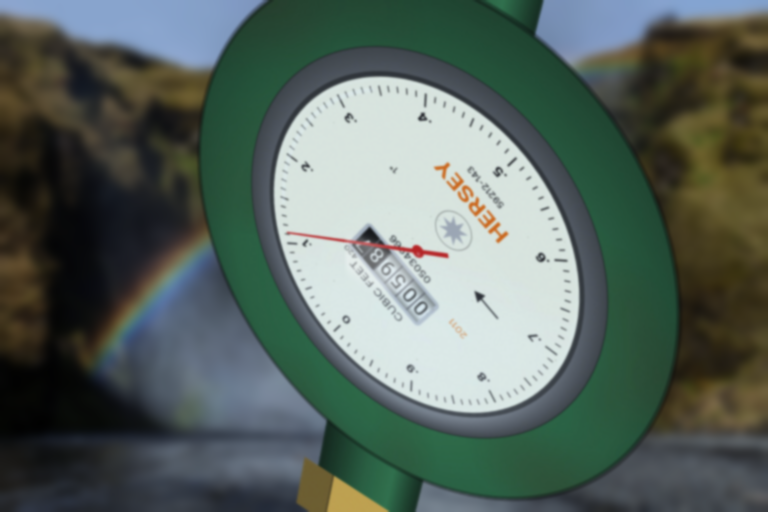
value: {"value": 5987.11, "unit": "ft³"}
